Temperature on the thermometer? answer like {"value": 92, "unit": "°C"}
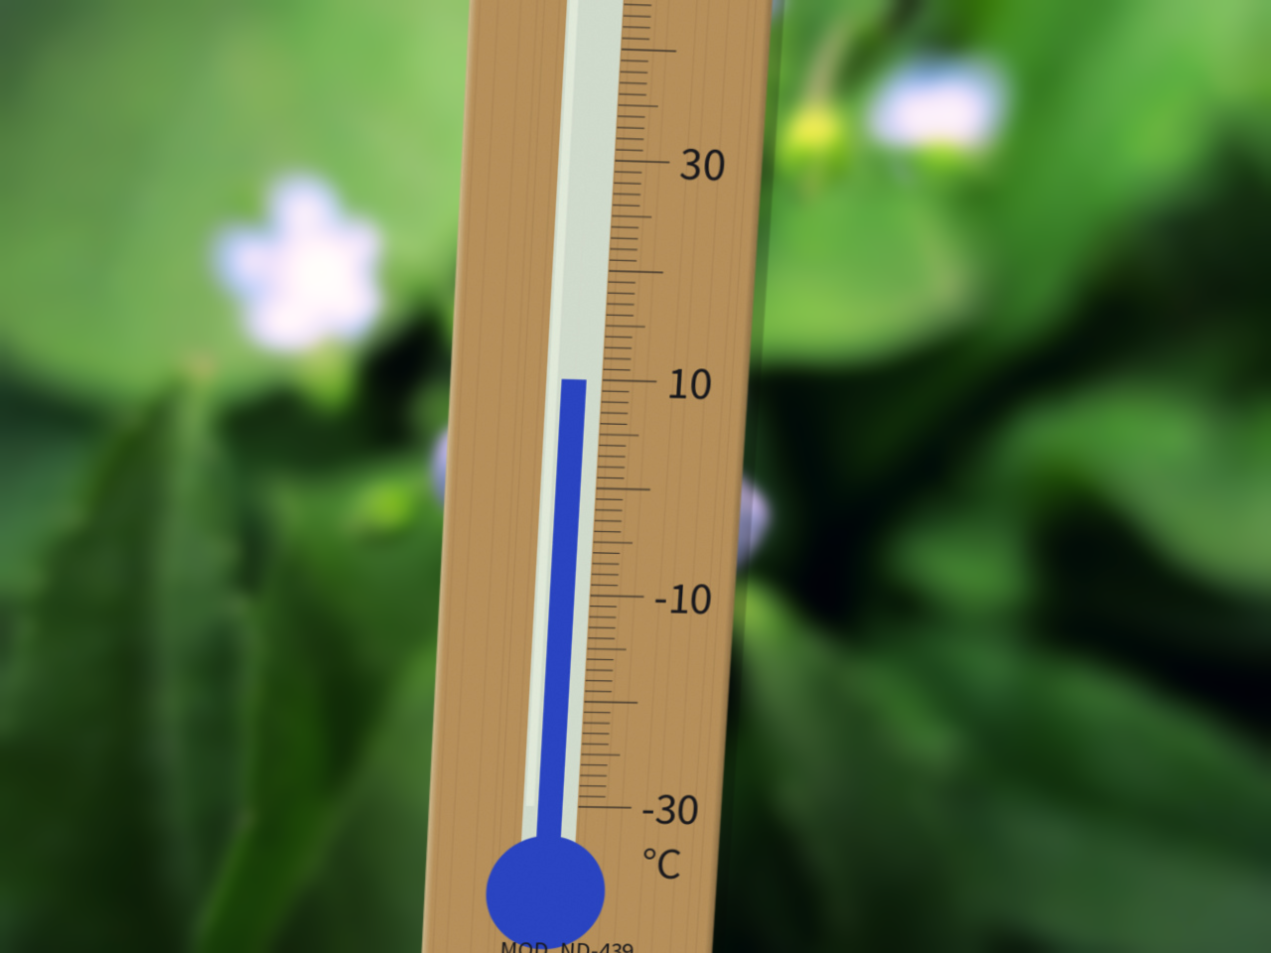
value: {"value": 10, "unit": "°C"}
